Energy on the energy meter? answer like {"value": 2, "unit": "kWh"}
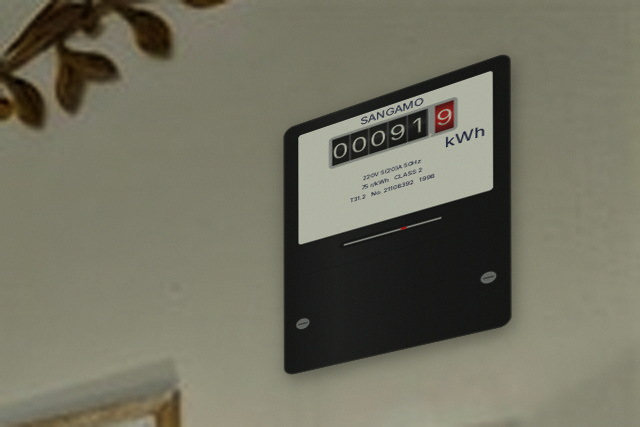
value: {"value": 91.9, "unit": "kWh"}
